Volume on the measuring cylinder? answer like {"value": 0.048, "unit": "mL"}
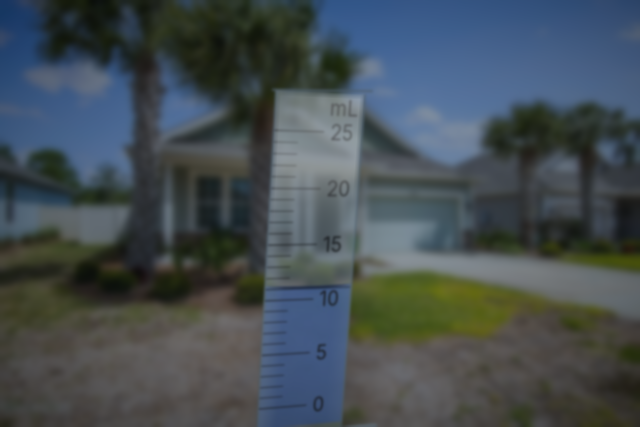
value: {"value": 11, "unit": "mL"}
